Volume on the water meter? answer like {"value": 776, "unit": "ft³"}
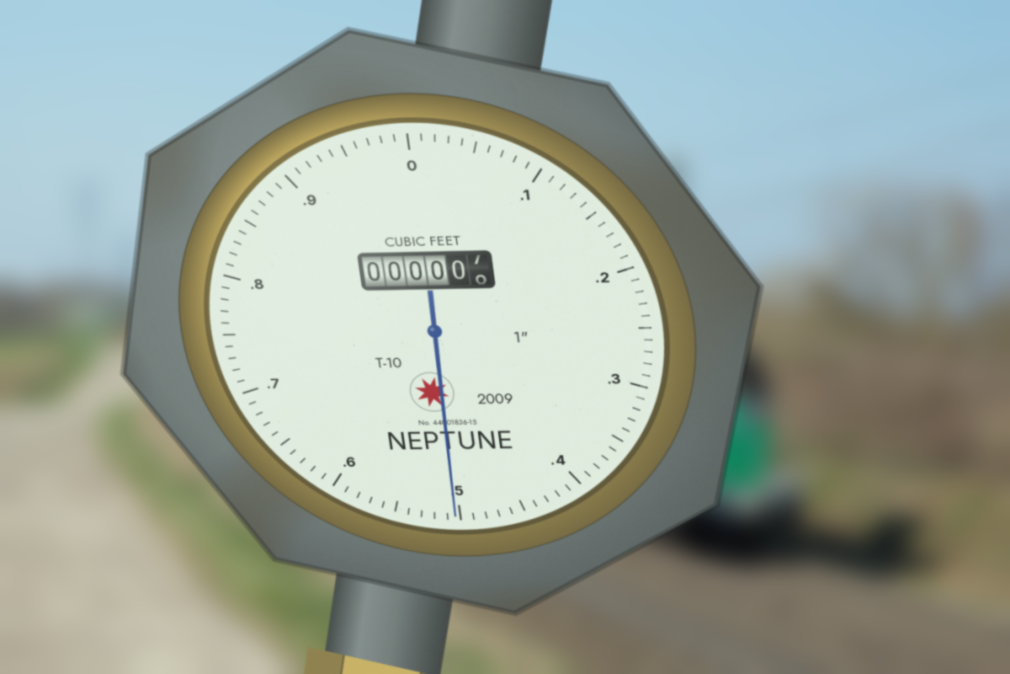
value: {"value": 7.50, "unit": "ft³"}
